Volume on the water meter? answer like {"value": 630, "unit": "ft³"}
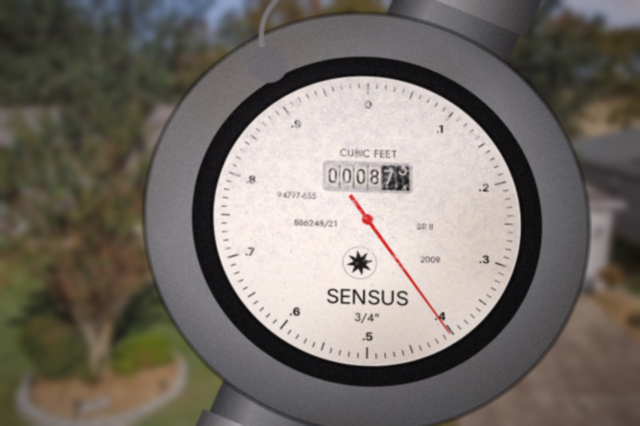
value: {"value": 873.40, "unit": "ft³"}
